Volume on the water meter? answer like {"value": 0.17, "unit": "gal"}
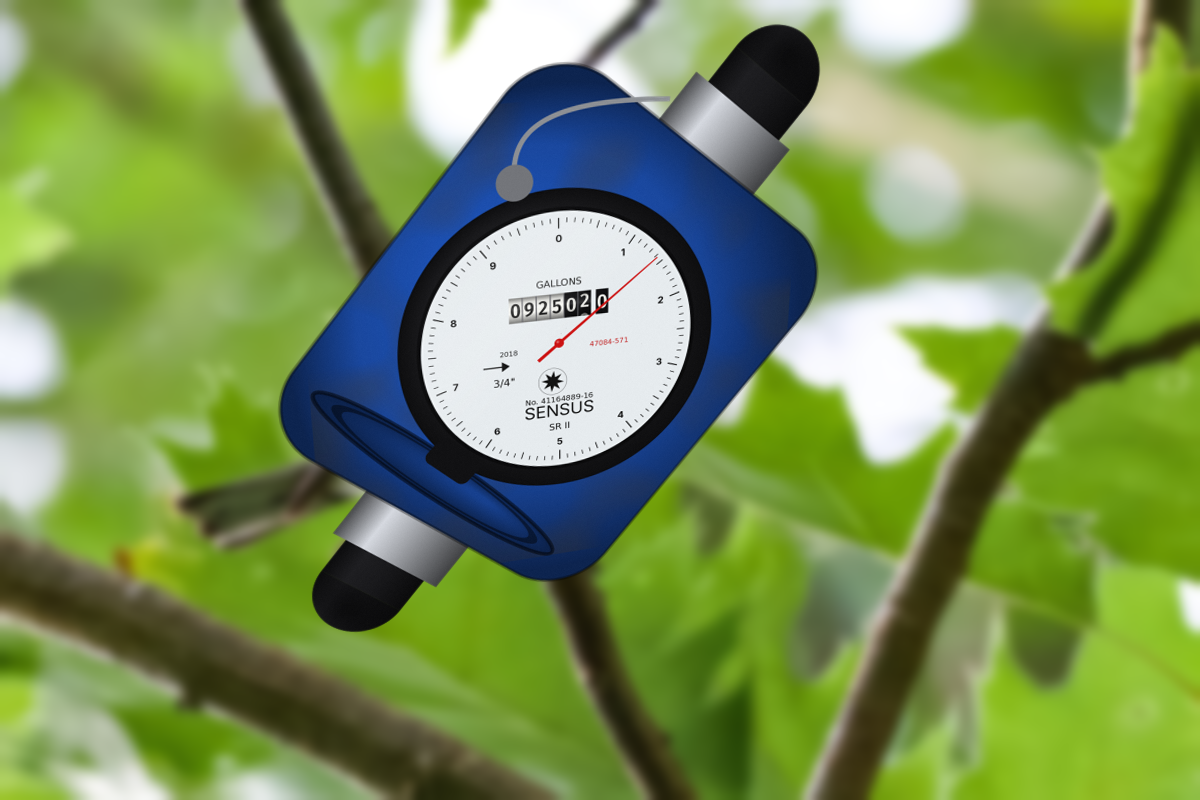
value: {"value": 925021.4, "unit": "gal"}
